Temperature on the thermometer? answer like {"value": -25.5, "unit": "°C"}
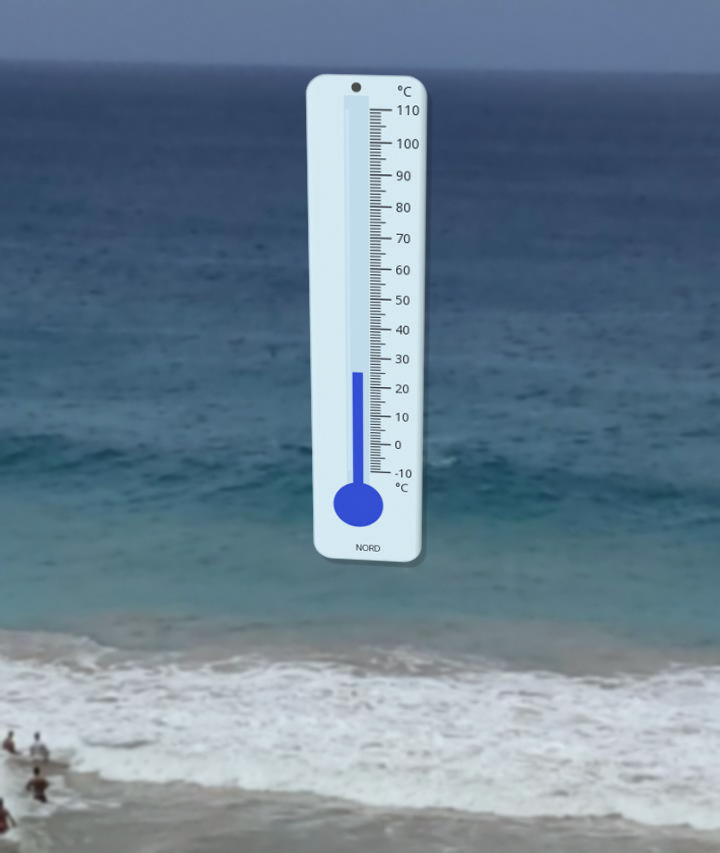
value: {"value": 25, "unit": "°C"}
